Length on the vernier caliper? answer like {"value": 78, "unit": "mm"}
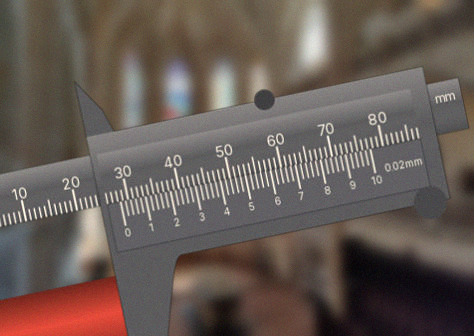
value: {"value": 28.5, "unit": "mm"}
